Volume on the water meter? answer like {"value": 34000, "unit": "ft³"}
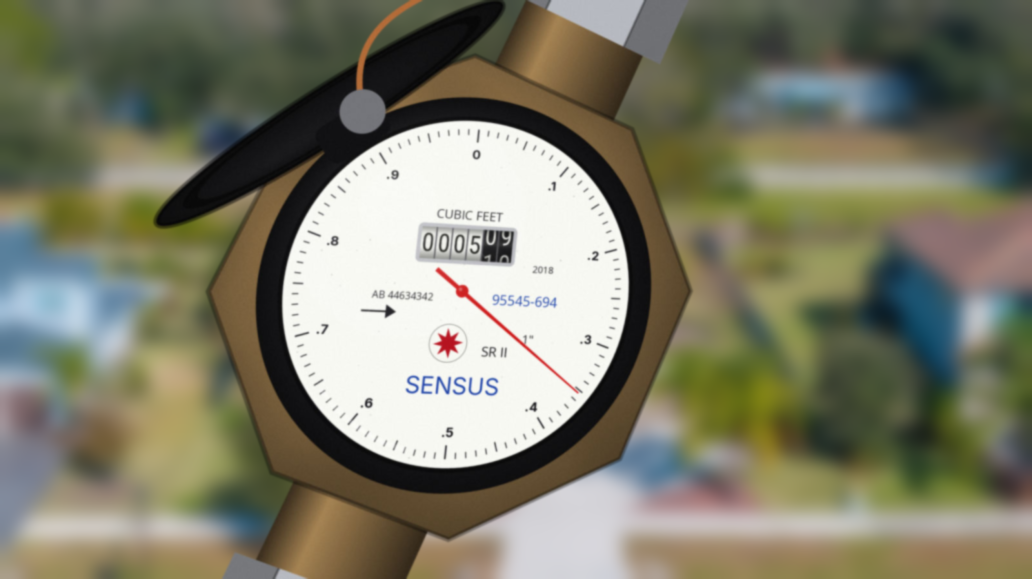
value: {"value": 509.35, "unit": "ft³"}
